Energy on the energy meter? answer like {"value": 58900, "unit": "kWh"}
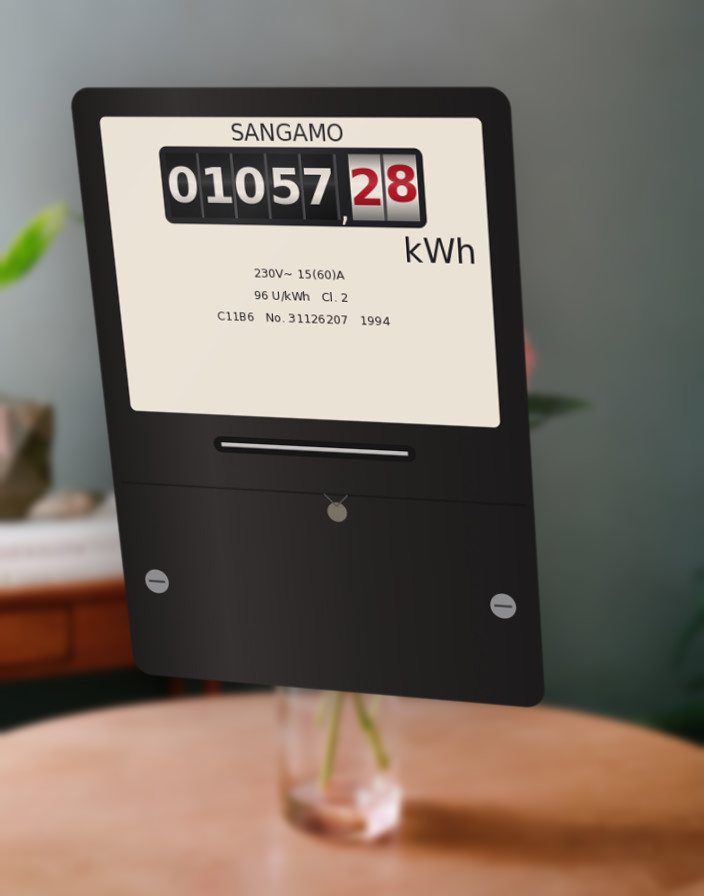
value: {"value": 1057.28, "unit": "kWh"}
